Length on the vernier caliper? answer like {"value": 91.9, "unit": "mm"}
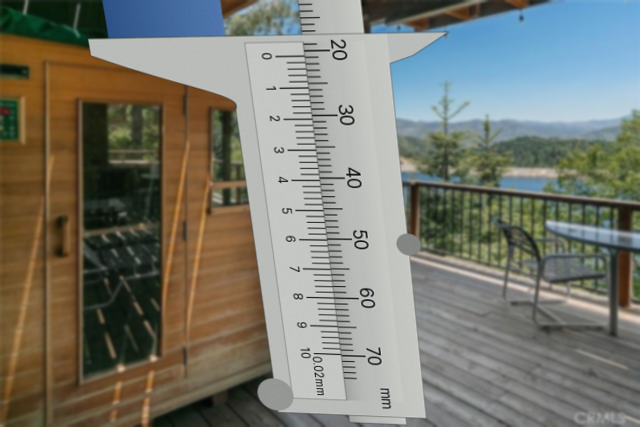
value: {"value": 20.8, "unit": "mm"}
